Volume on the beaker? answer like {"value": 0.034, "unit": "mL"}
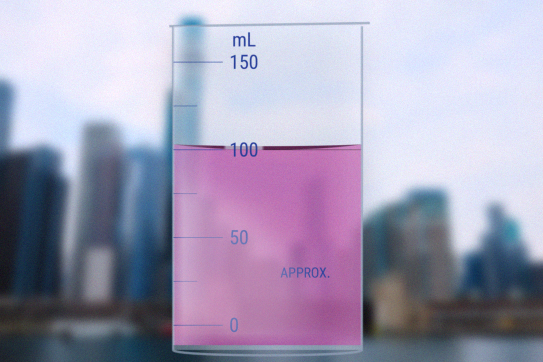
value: {"value": 100, "unit": "mL"}
